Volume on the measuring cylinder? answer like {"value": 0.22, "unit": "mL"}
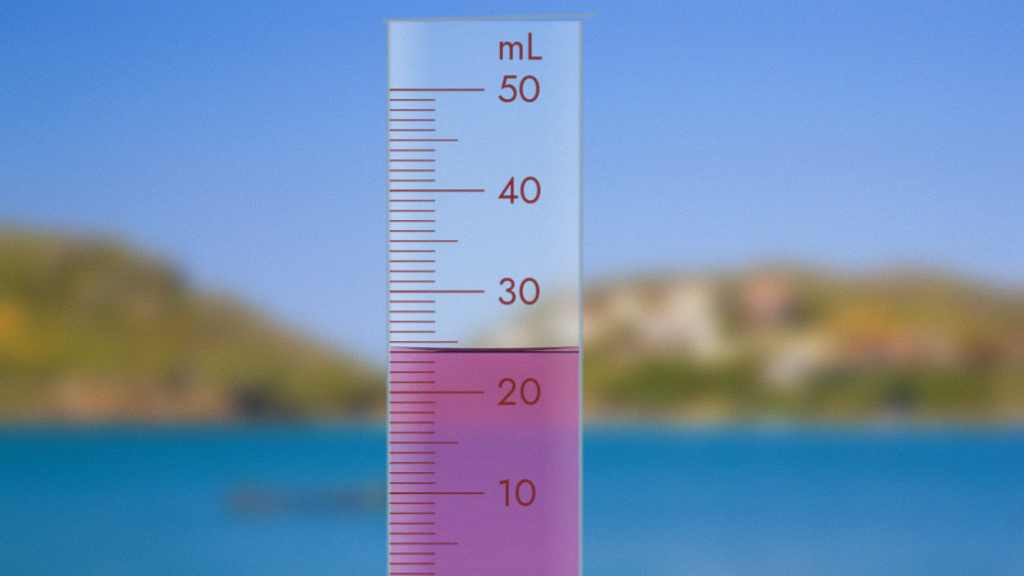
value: {"value": 24, "unit": "mL"}
